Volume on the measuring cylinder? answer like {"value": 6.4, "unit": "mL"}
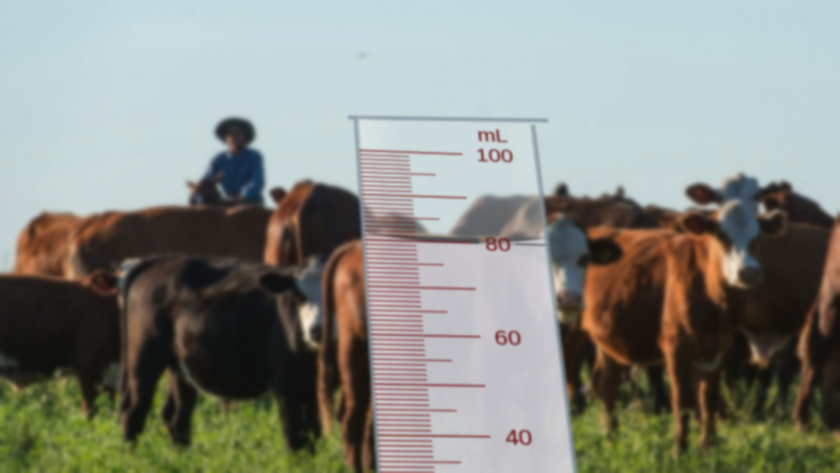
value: {"value": 80, "unit": "mL"}
